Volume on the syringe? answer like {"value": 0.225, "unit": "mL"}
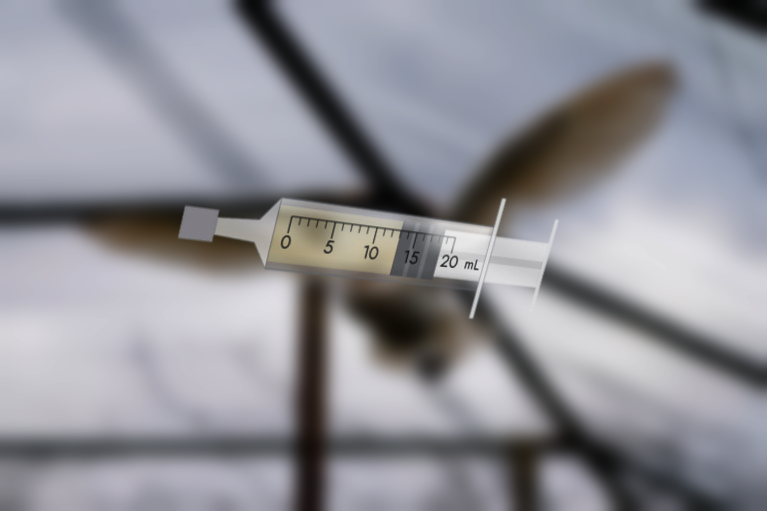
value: {"value": 13, "unit": "mL"}
